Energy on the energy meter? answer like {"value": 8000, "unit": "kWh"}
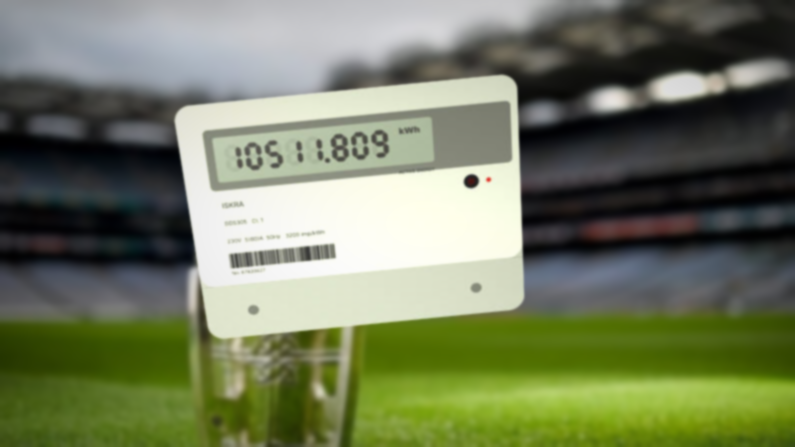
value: {"value": 10511.809, "unit": "kWh"}
